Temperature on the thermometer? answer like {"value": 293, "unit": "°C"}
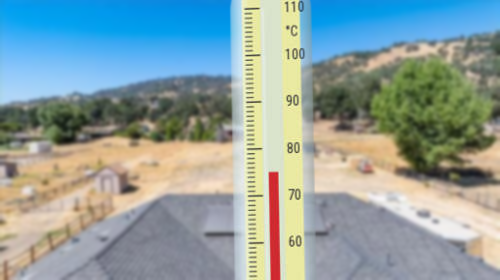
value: {"value": 75, "unit": "°C"}
